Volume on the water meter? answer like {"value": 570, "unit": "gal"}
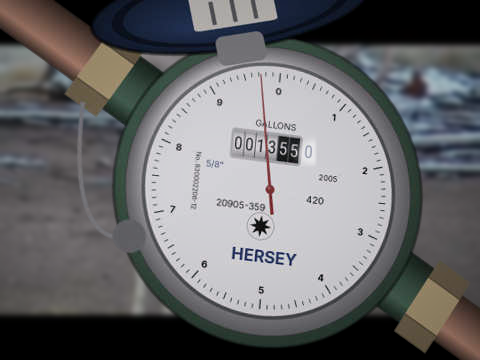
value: {"value": 13549.7, "unit": "gal"}
